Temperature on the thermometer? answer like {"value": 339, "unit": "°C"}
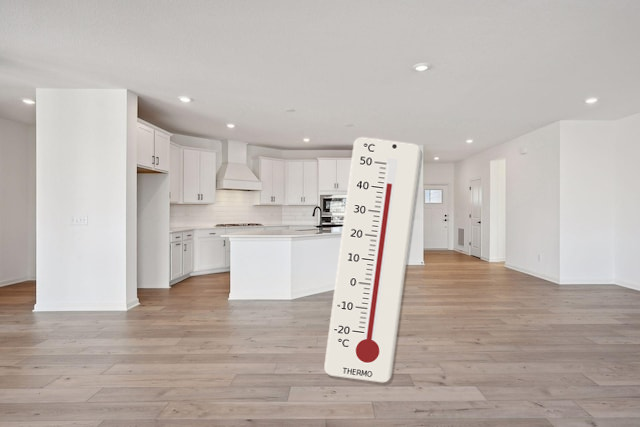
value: {"value": 42, "unit": "°C"}
